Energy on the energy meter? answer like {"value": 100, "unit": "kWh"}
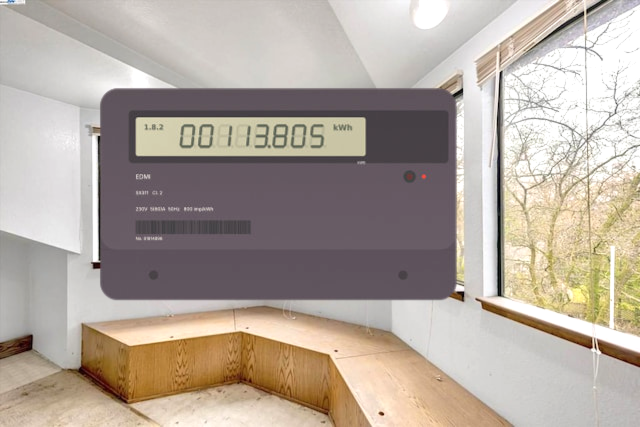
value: {"value": 113.805, "unit": "kWh"}
